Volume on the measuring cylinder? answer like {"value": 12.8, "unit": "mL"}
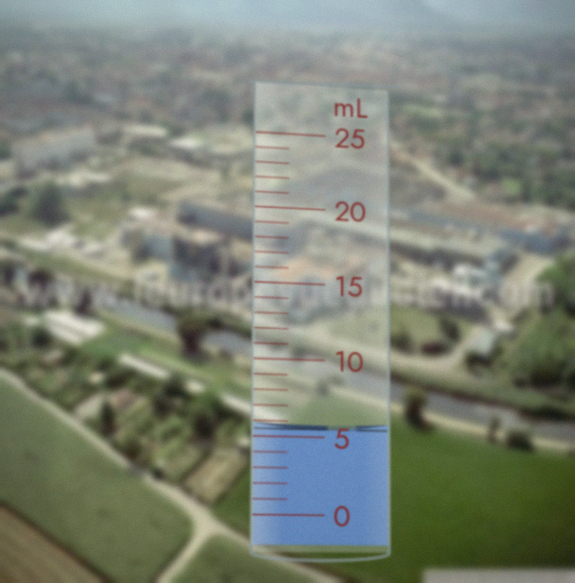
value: {"value": 5.5, "unit": "mL"}
